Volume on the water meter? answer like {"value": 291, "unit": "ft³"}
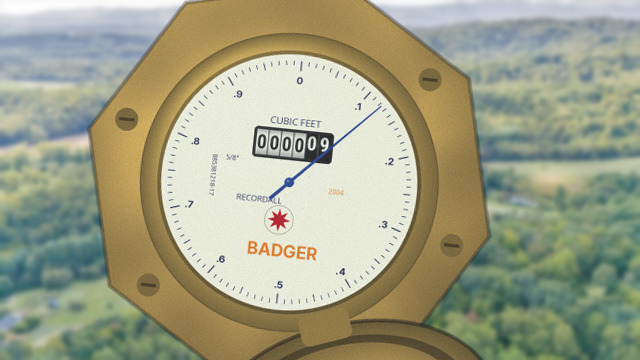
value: {"value": 9.12, "unit": "ft³"}
